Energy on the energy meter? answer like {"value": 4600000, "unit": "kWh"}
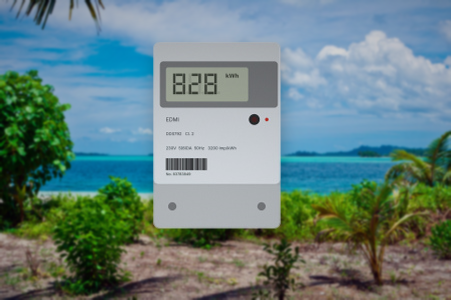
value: {"value": 828, "unit": "kWh"}
